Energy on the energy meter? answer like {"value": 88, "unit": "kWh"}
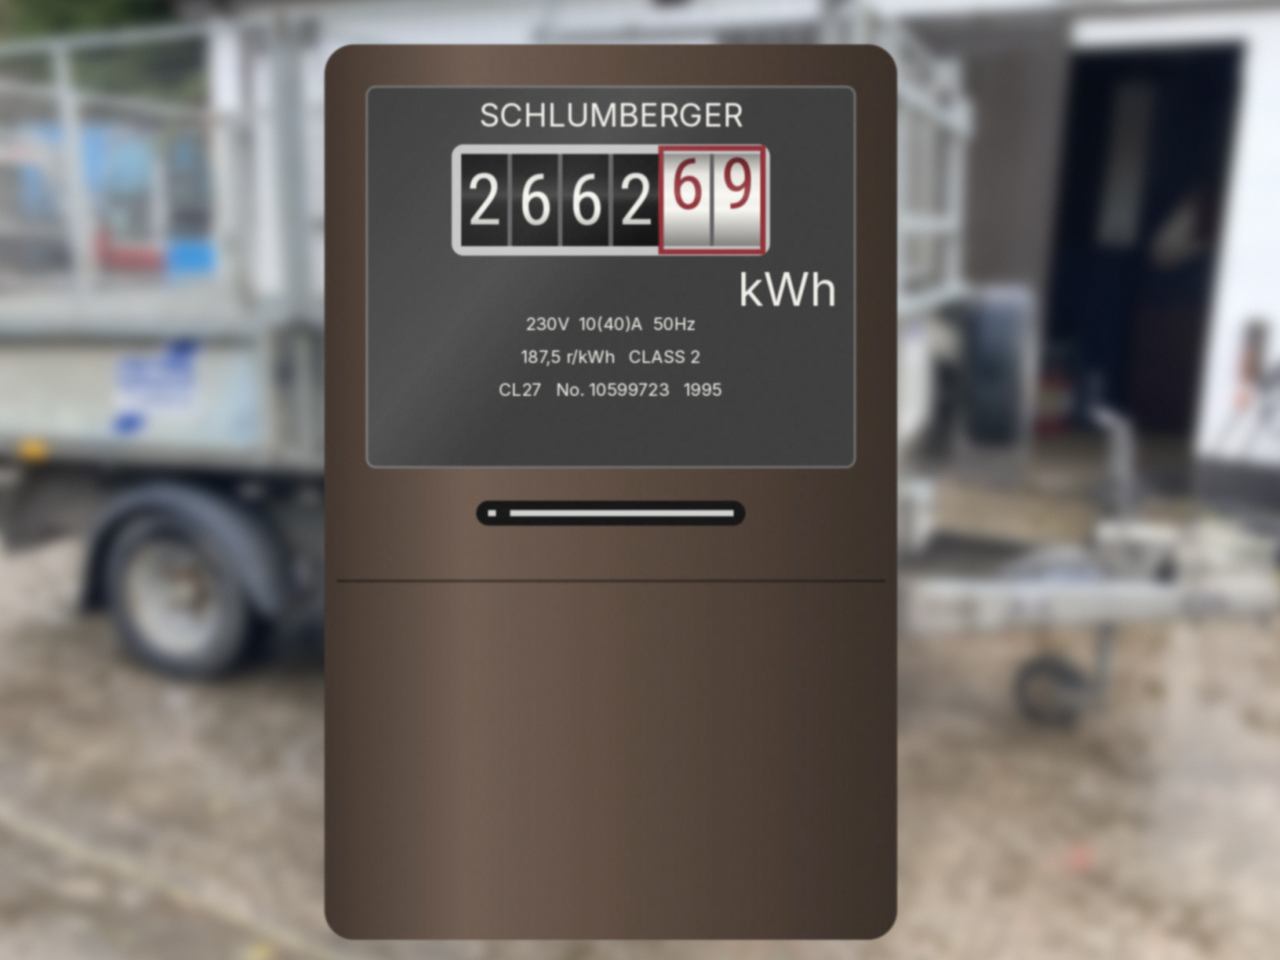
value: {"value": 2662.69, "unit": "kWh"}
